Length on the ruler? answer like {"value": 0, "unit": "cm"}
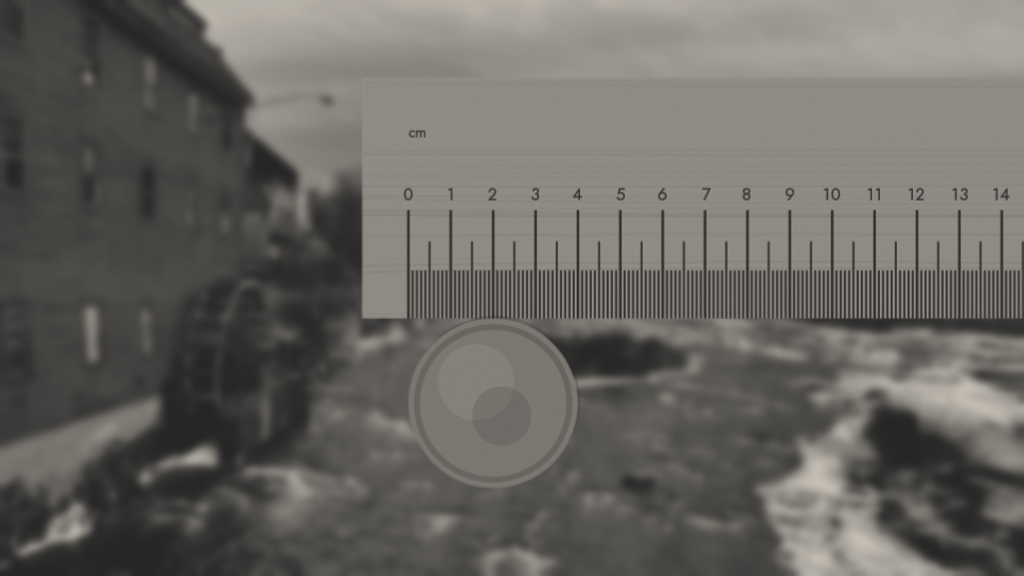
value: {"value": 4, "unit": "cm"}
